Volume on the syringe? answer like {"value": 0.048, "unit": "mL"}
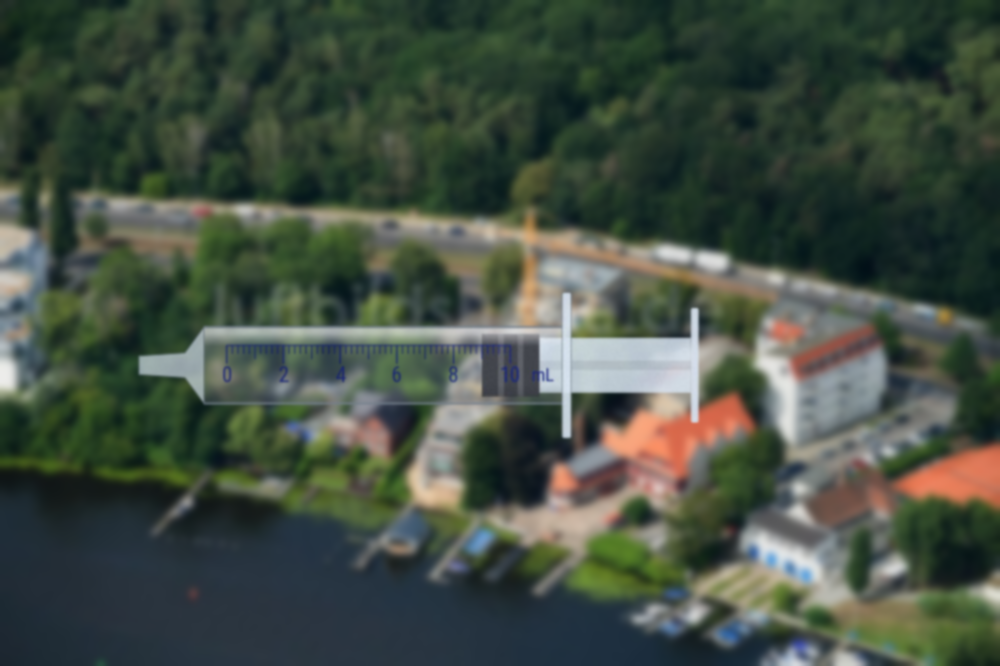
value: {"value": 9, "unit": "mL"}
